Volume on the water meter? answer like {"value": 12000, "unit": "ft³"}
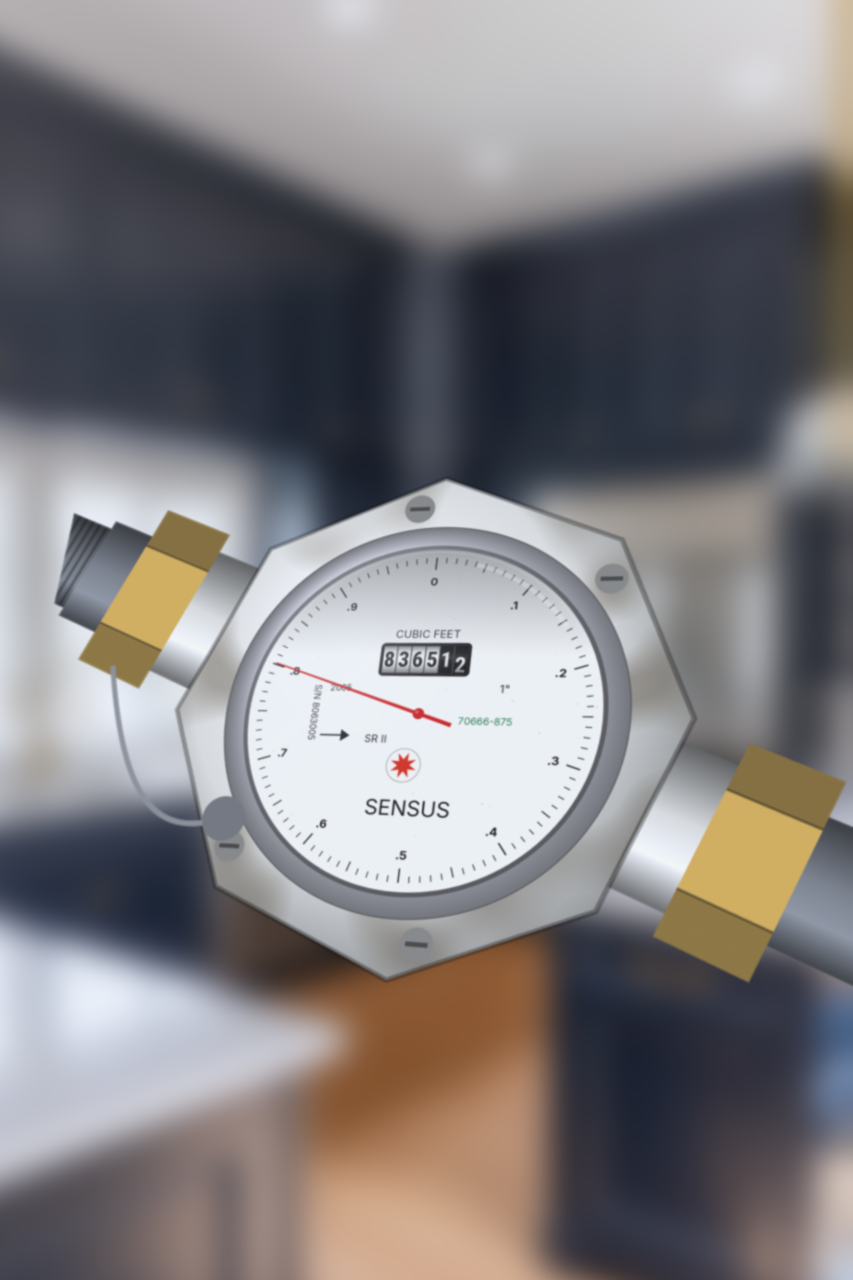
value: {"value": 836511.80, "unit": "ft³"}
